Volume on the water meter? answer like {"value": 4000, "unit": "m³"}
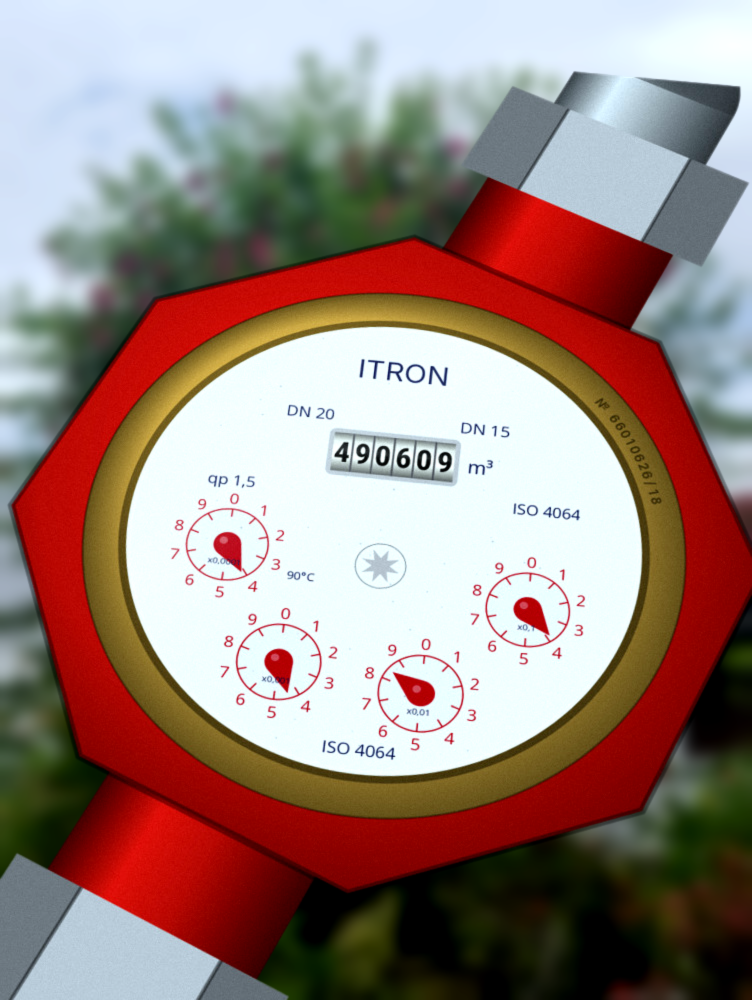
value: {"value": 490609.3844, "unit": "m³"}
